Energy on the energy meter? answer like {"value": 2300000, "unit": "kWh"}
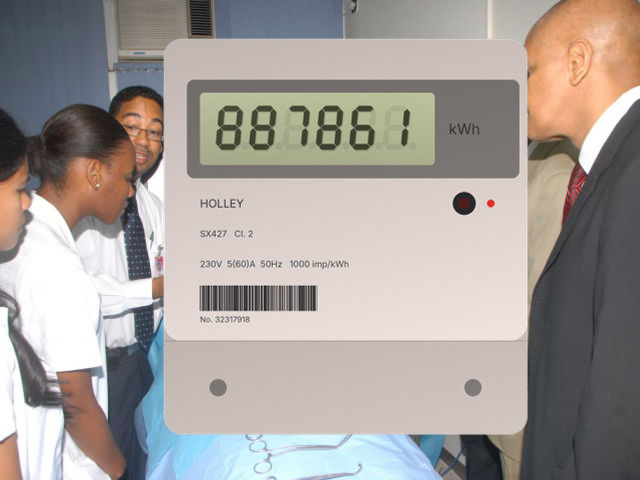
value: {"value": 887861, "unit": "kWh"}
